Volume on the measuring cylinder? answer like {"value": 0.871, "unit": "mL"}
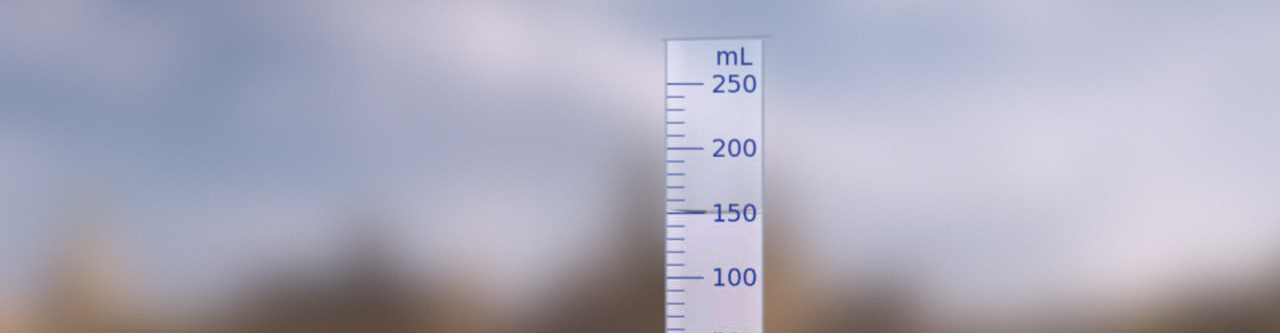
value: {"value": 150, "unit": "mL"}
